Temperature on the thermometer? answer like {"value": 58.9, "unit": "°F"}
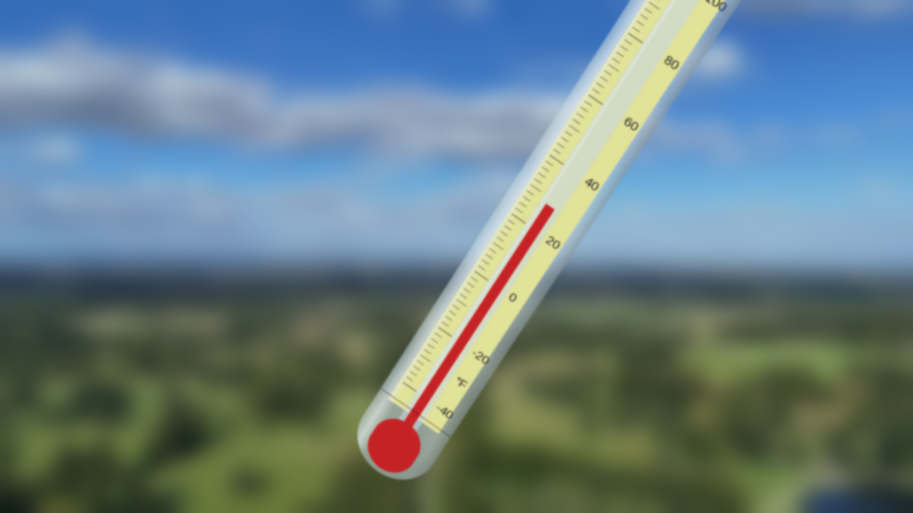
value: {"value": 28, "unit": "°F"}
